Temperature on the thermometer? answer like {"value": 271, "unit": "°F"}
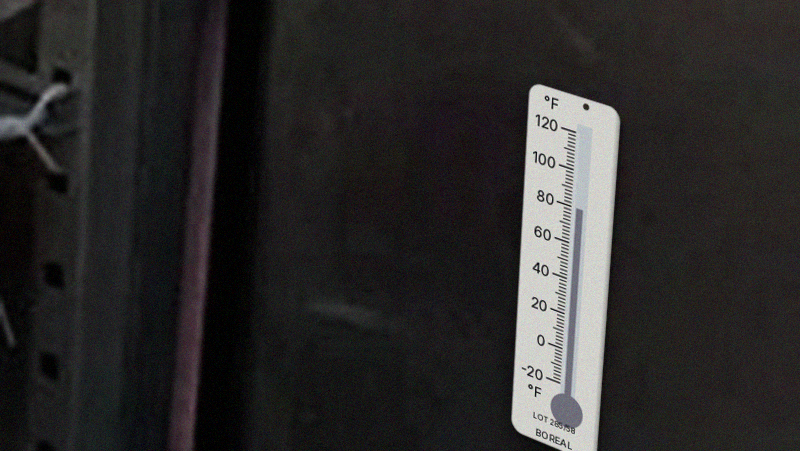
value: {"value": 80, "unit": "°F"}
